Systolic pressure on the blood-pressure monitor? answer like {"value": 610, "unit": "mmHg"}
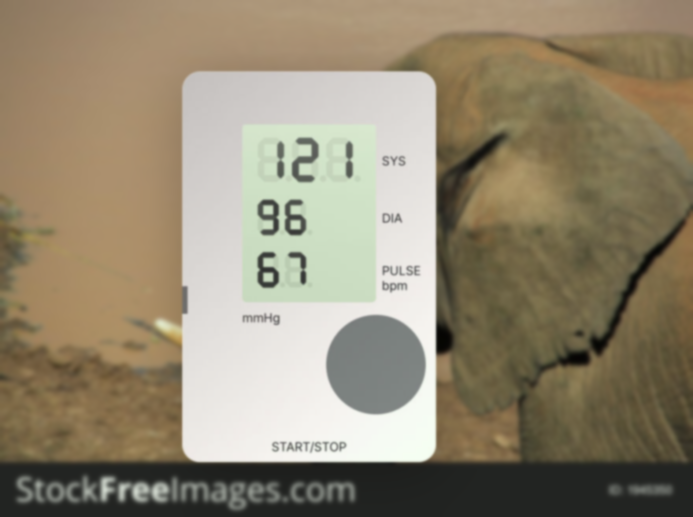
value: {"value": 121, "unit": "mmHg"}
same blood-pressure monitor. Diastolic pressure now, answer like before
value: {"value": 96, "unit": "mmHg"}
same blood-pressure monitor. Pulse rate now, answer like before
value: {"value": 67, "unit": "bpm"}
